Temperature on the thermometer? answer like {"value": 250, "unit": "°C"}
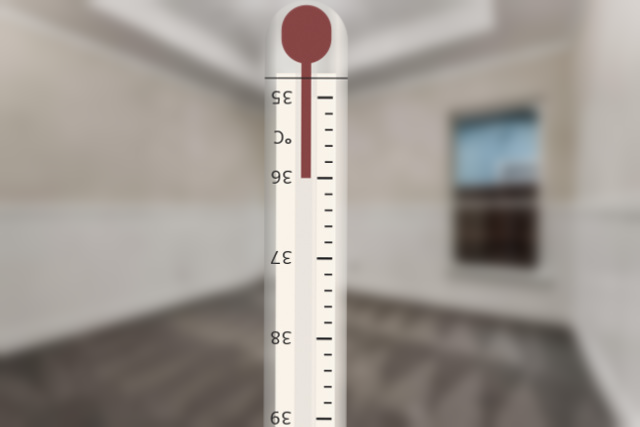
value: {"value": 36, "unit": "°C"}
